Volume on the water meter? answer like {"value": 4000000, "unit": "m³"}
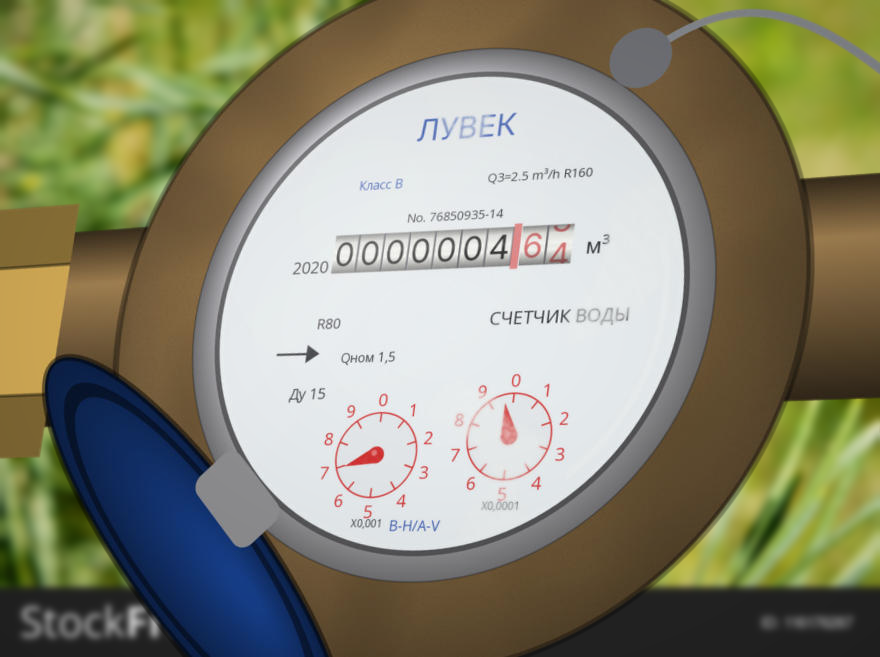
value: {"value": 4.6369, "unit": "m³"}
